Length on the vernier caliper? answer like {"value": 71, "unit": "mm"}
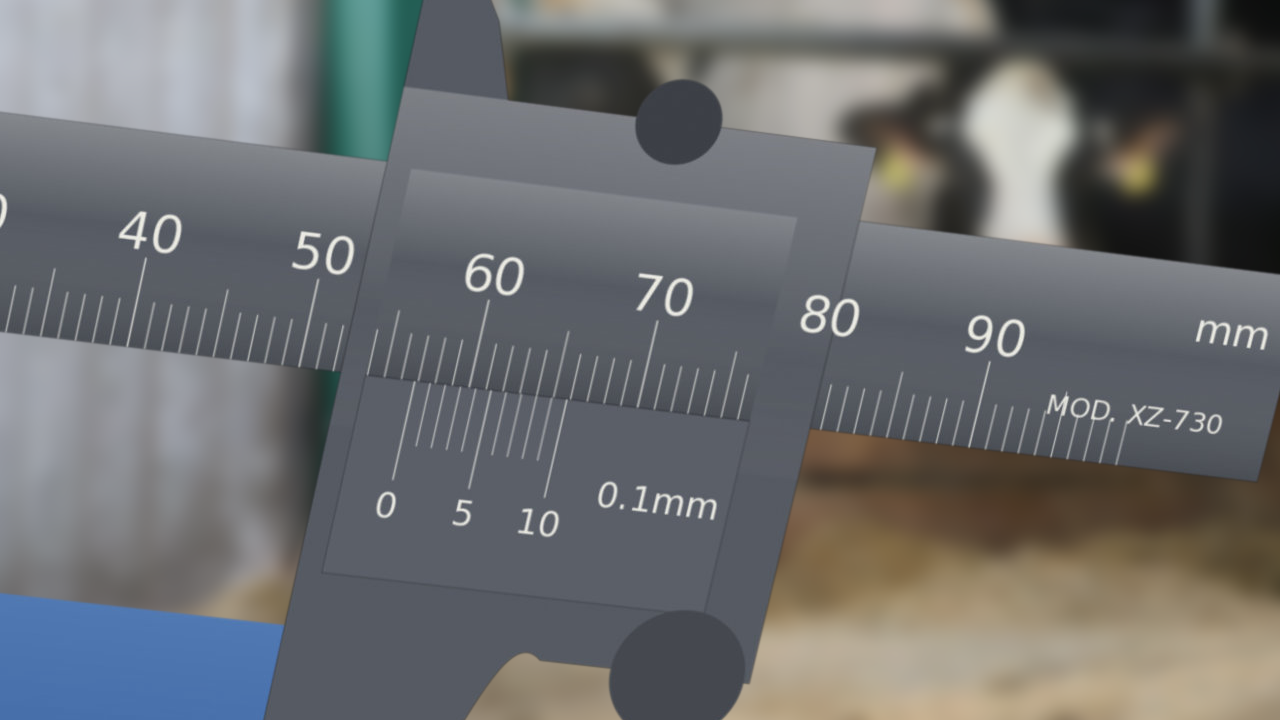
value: {"value": 56.8, "unit": "mm"}
